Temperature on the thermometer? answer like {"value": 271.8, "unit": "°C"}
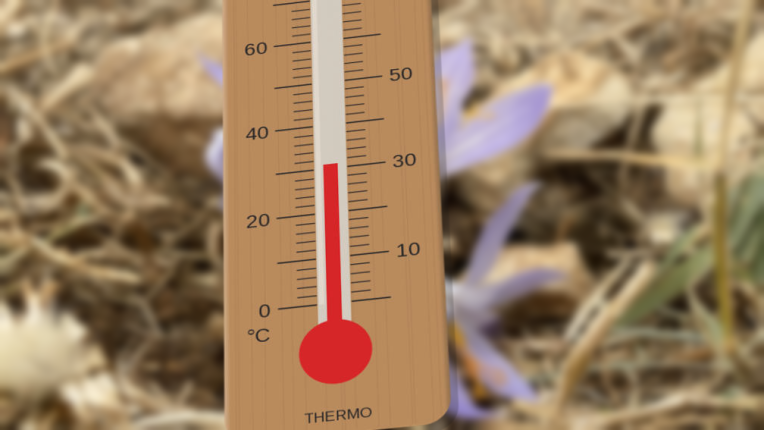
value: {"value": 31, "unit": "°C"}
